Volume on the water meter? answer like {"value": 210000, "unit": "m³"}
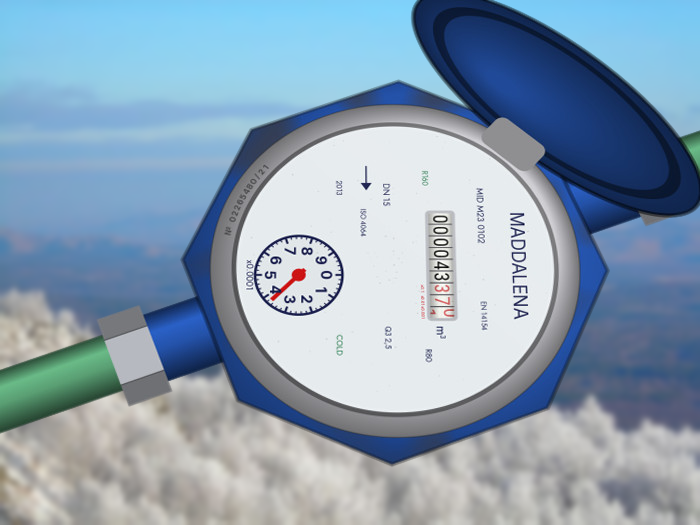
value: {"value": 43.3703, "unit": "m³"}
